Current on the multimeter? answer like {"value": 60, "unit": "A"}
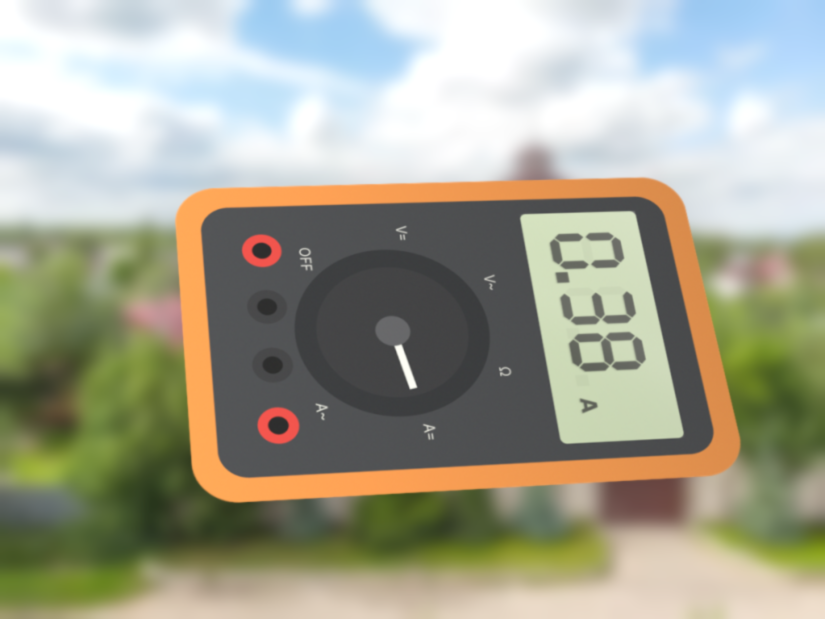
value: {"value": 0.38, "unit": "A"}
